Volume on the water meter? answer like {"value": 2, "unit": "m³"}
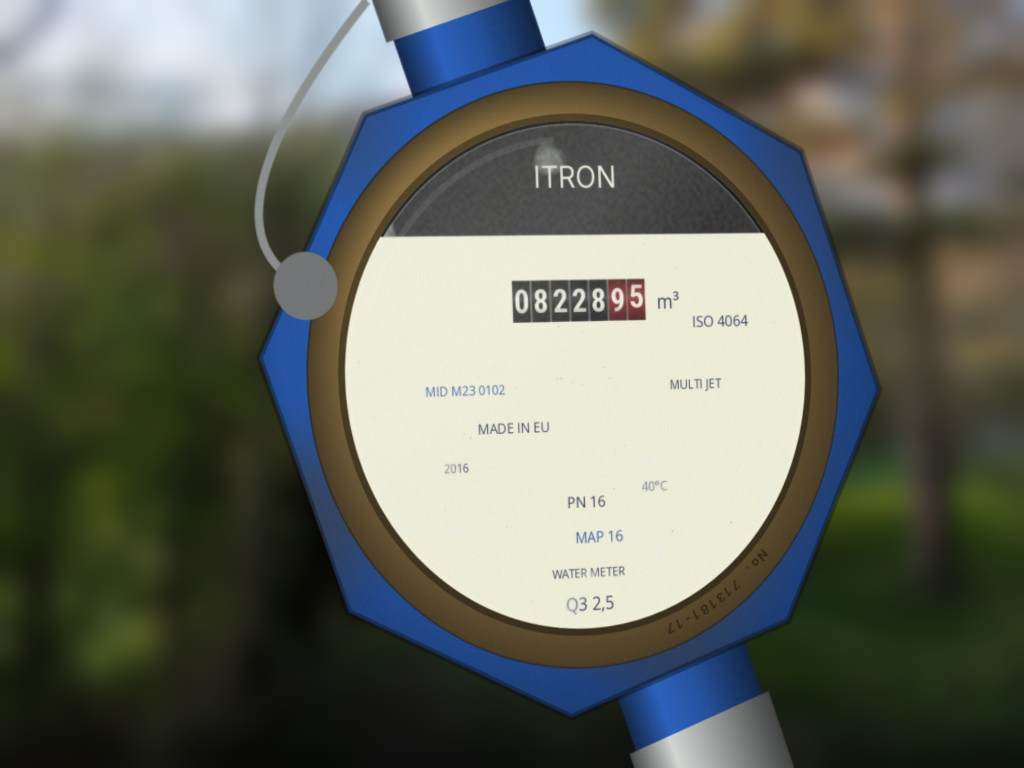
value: {"value": 8228.95, "unit": "m³"}
